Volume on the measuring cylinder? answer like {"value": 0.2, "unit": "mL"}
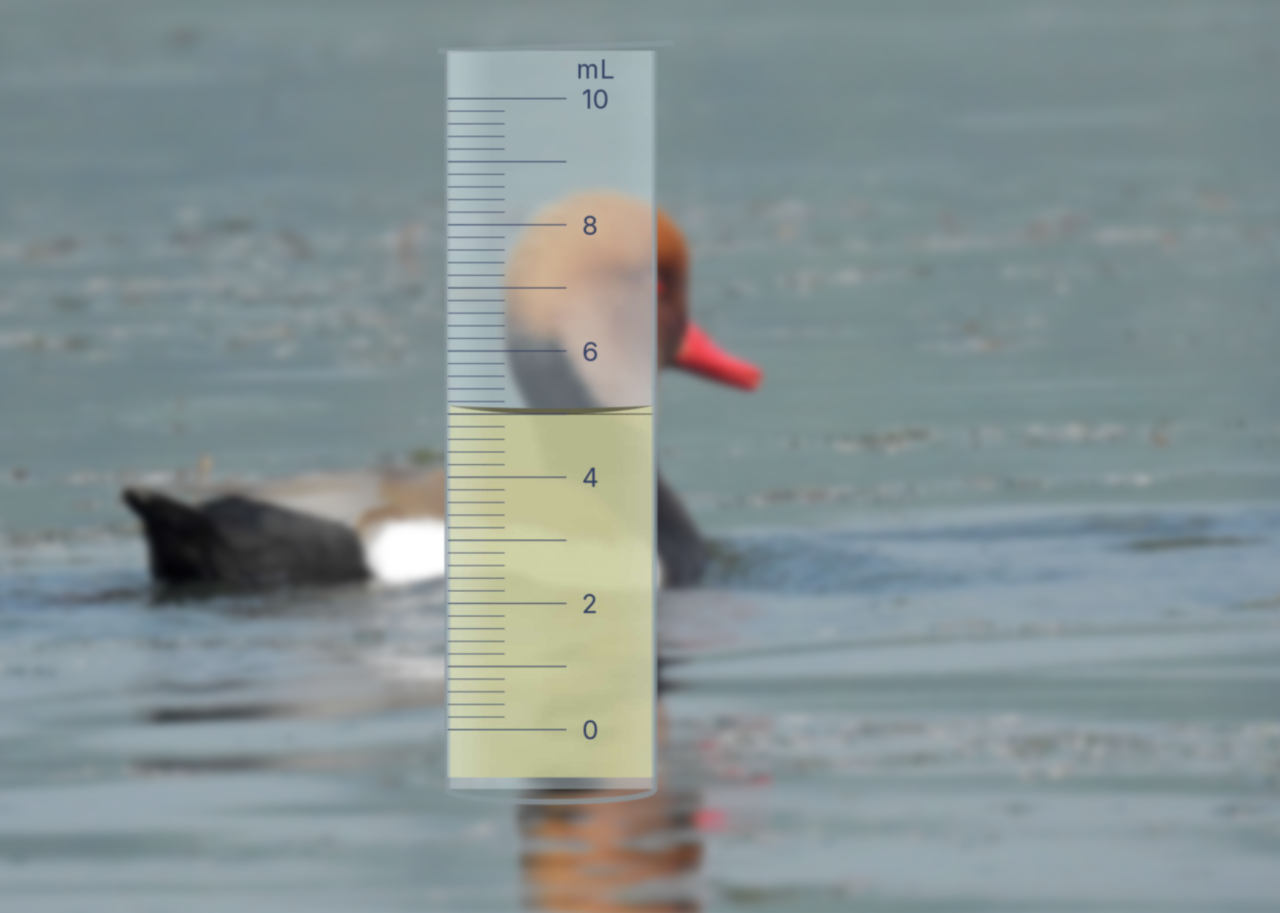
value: {"value": 5, "unit": "mL"}
